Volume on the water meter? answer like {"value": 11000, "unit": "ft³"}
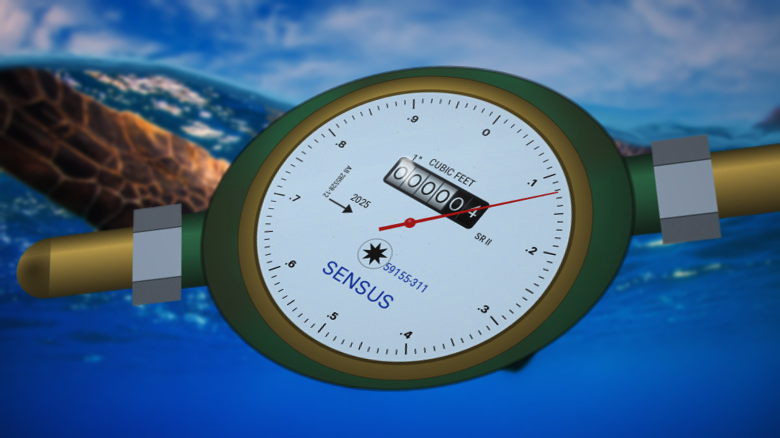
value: {"value": 4.12, "unit": "ft³"}
